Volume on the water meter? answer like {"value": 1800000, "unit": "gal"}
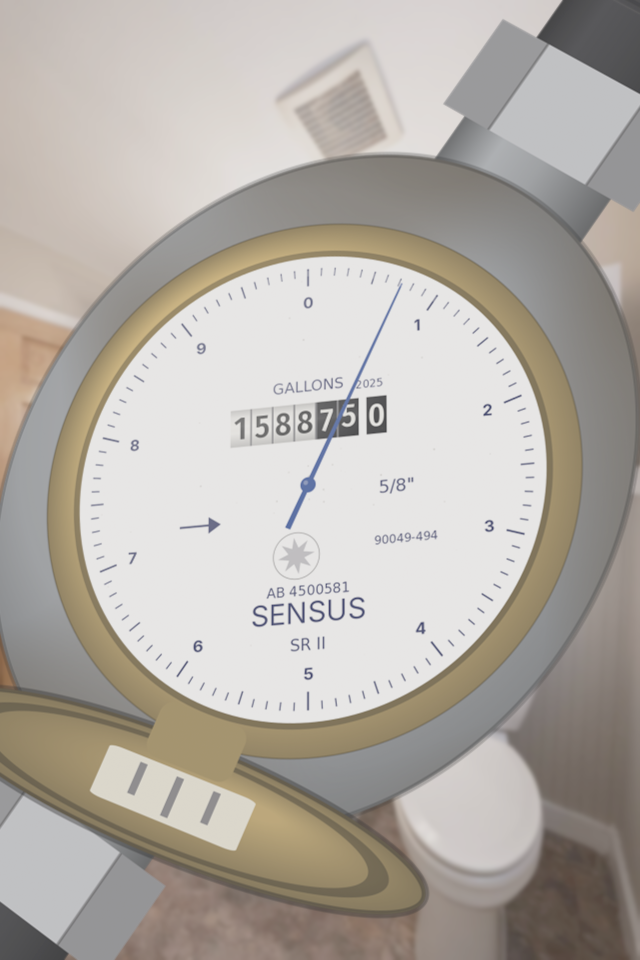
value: {"value": 1588750.7, "unit": "gal"}
